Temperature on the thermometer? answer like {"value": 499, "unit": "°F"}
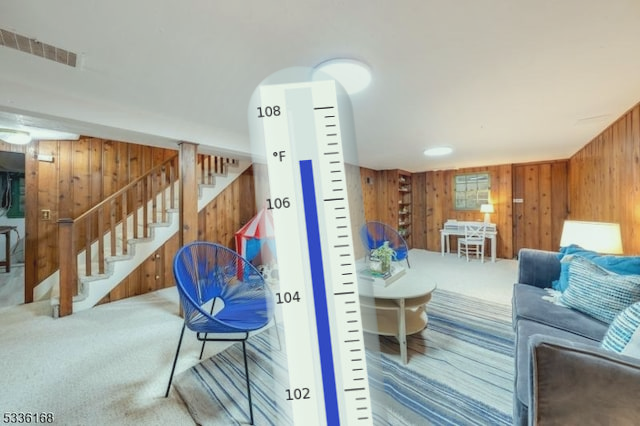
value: {"value": 106.9, "unit": "°F"}
